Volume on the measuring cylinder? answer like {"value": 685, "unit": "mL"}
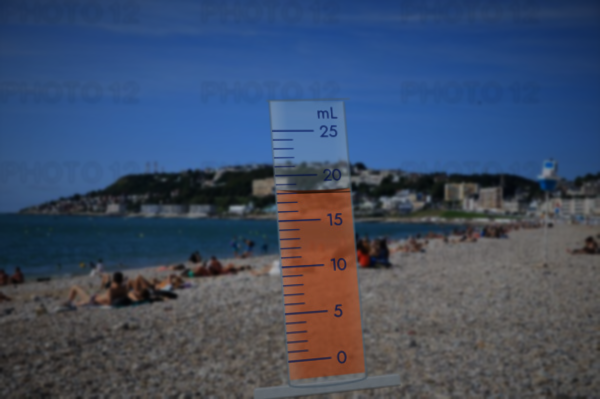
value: {"value": 18, "unit": "mL"}
